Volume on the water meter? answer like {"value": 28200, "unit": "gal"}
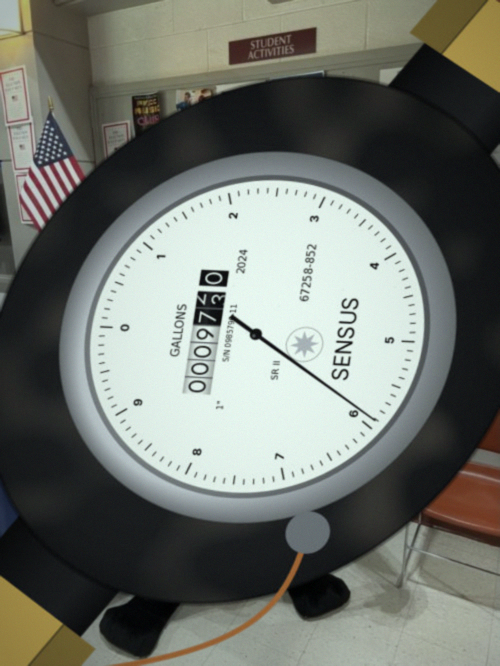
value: {"value": 9725.9, "unit": "gal"}
